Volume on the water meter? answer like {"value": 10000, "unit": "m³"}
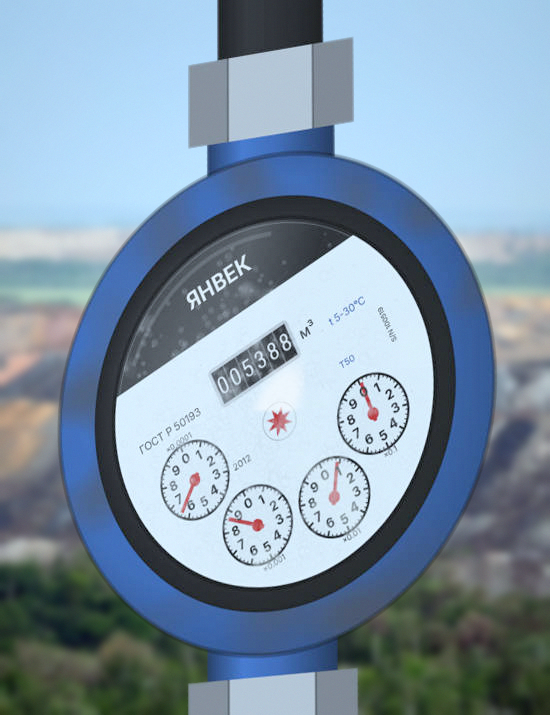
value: {"value": 5388.0086, "unit": "m³"}
